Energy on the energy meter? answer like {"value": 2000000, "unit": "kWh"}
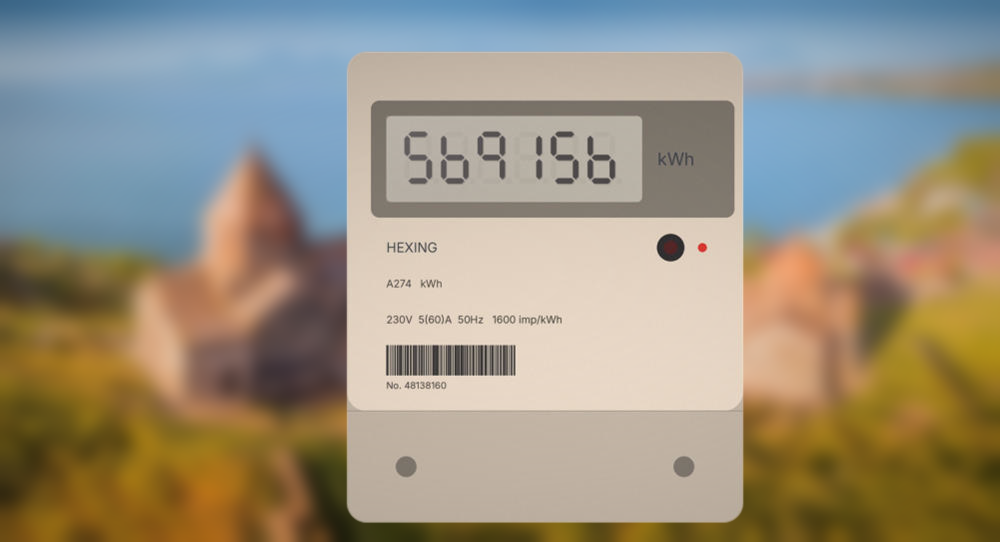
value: {"value": 569156, "unit": "kWh"}
